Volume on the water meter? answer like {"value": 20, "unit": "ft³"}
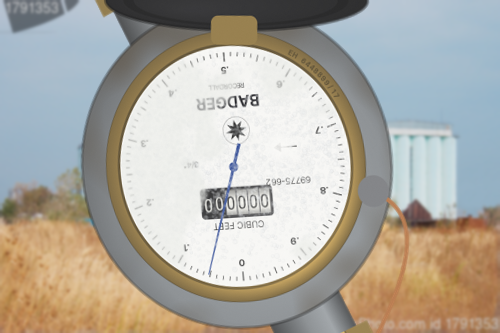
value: {"value": 0.05, "unit": "ft³"}
